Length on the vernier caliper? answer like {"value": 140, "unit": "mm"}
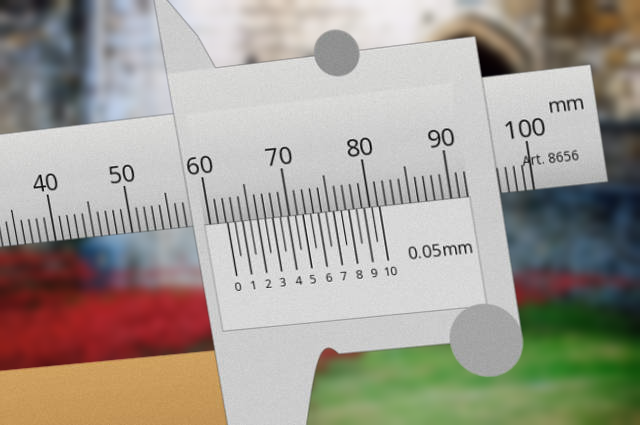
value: {"value": 62.2, "unit": "mm"}
